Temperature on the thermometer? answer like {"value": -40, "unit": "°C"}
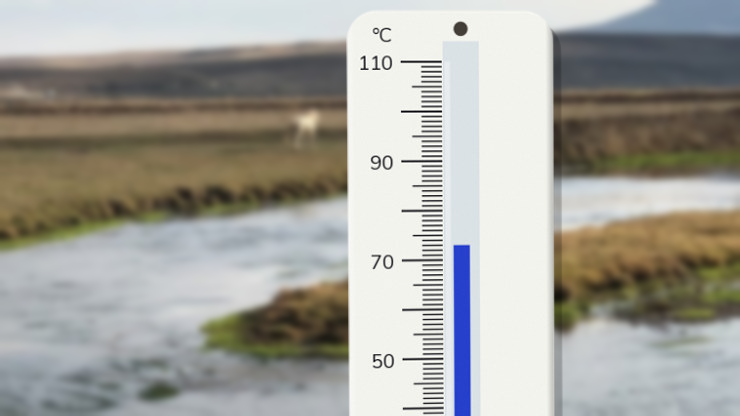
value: {"value": 73, "unit": "°C"}
